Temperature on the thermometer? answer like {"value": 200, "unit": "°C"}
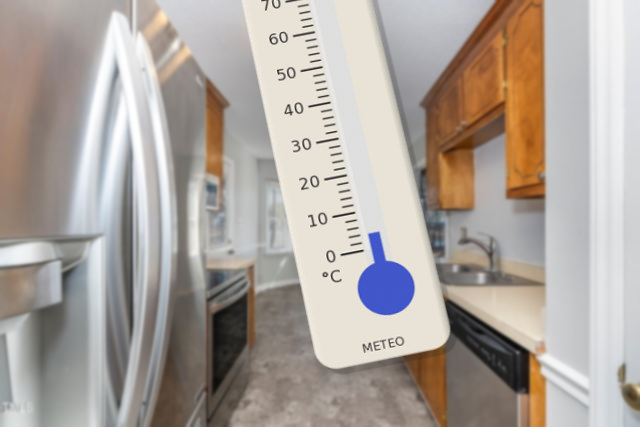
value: {"value": 4, "unit": "°C"}
